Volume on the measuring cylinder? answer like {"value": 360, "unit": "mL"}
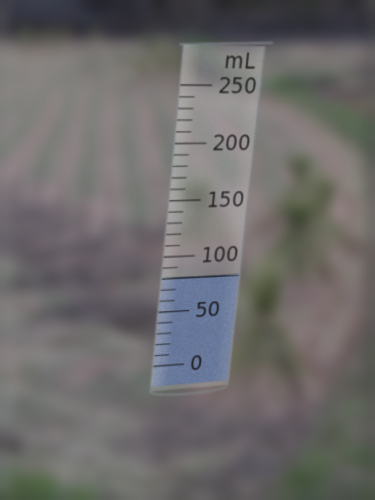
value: {"value": 80, "unit": "mL"}
